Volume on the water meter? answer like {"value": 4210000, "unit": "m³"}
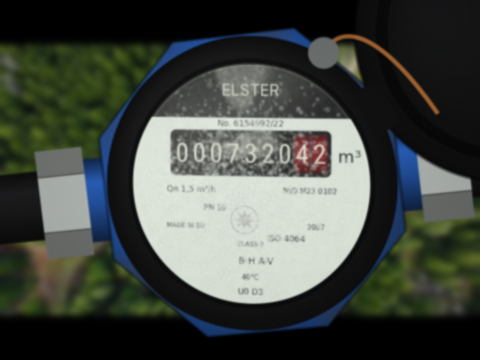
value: {"value": 7320.42, "unit": "m³"}
